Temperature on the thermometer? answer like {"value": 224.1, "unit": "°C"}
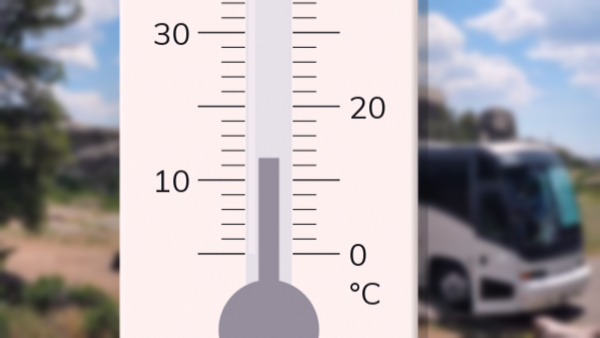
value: {"value": 13, "unit": "°C"}
